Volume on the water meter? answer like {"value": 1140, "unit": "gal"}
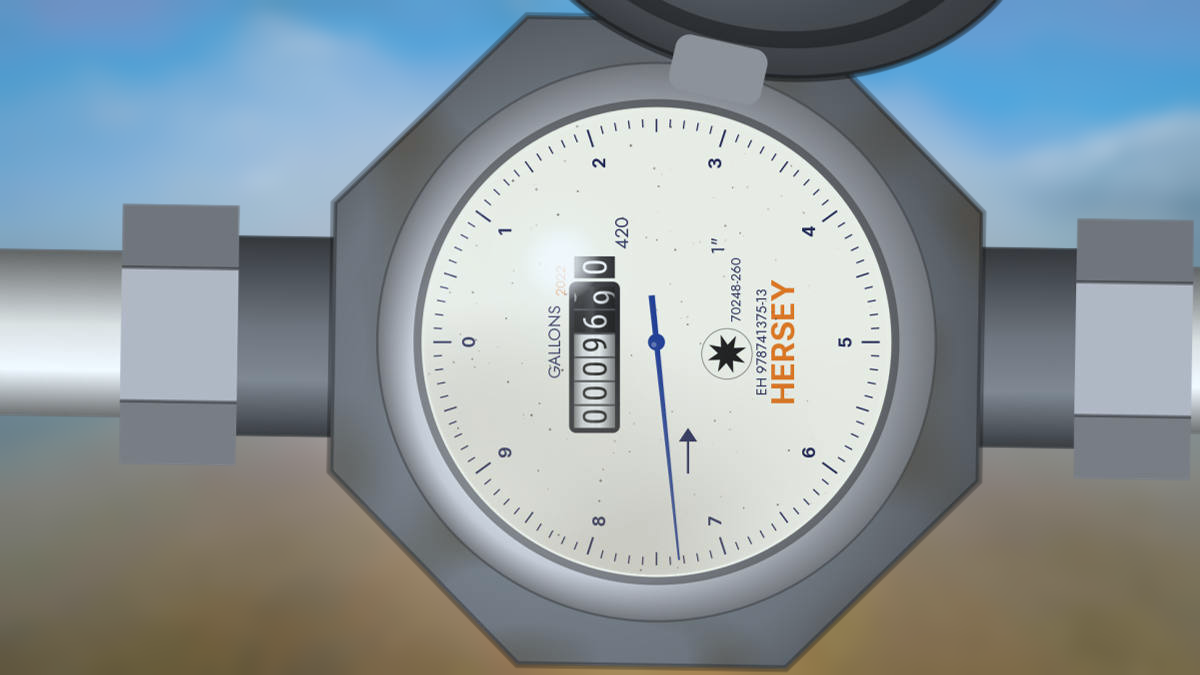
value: {"value": 9687.3, "unit": "gal"}
